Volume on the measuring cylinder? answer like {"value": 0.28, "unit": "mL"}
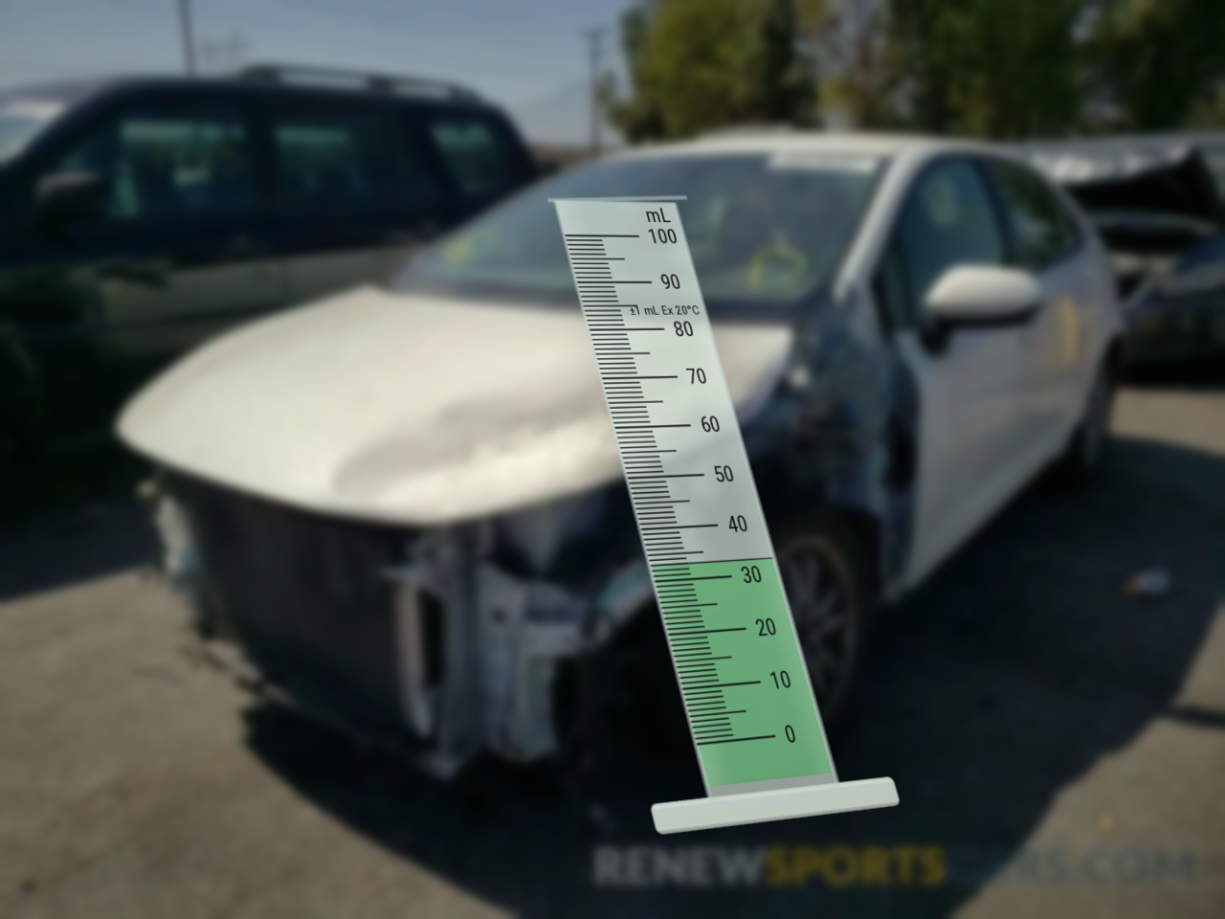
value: {"value": 33, "unit": "mL"}
